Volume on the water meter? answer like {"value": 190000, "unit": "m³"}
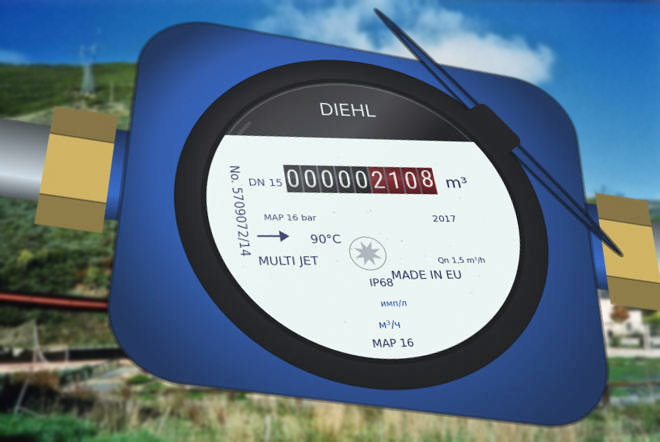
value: {"value": 0.2108, "unit": "m³"}
